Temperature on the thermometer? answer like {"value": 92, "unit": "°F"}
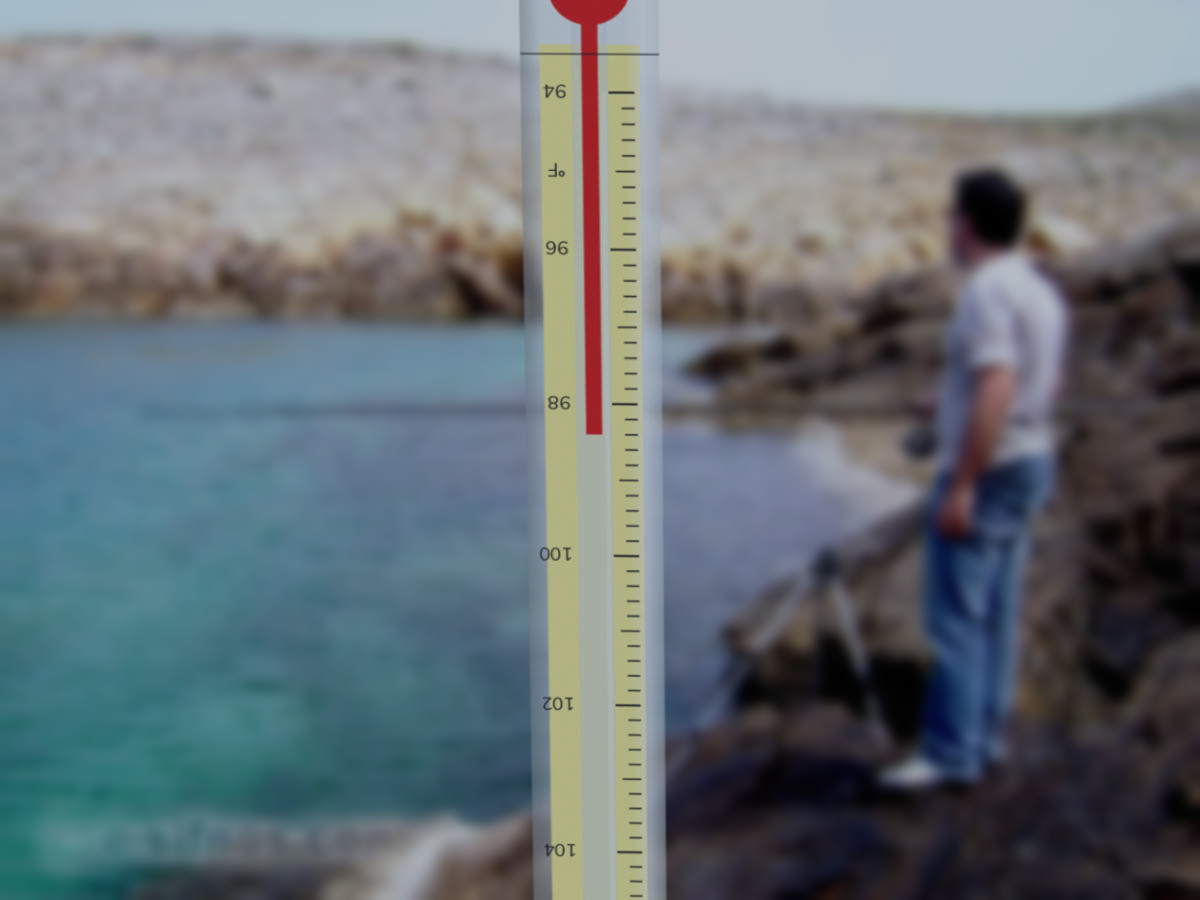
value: {"value": 98.4, "unit": "°F"}
